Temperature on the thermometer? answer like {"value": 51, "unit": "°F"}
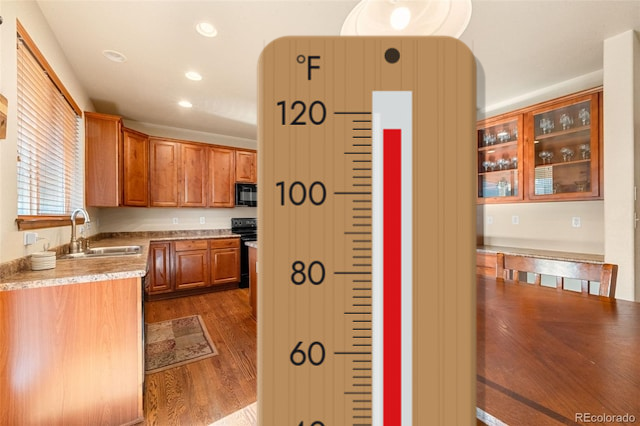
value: {"value": 116, "unit": "°F"}
